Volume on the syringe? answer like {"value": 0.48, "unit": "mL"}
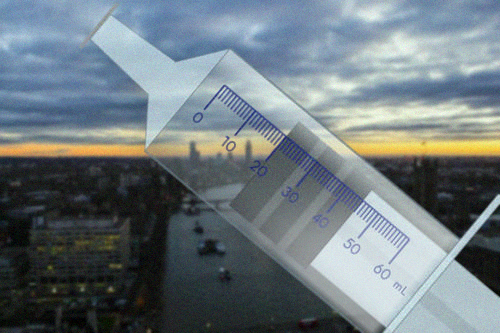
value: {"value": 20, "unit": "mL"}
